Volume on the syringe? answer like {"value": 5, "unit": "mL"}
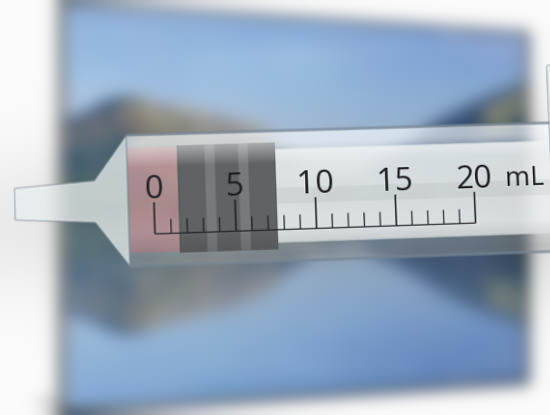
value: {"value": 1.5, "unit": "mL"}
